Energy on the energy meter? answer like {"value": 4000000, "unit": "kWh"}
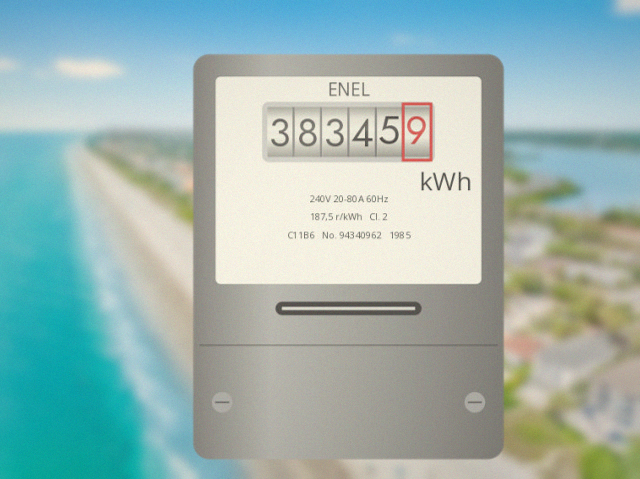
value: {"value": 38345.9, "unit": "kWh"}
